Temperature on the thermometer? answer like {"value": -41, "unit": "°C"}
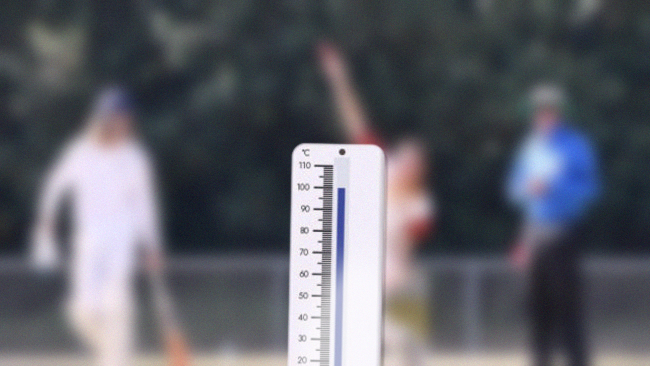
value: {"value": 100, "unit": "°C"}
